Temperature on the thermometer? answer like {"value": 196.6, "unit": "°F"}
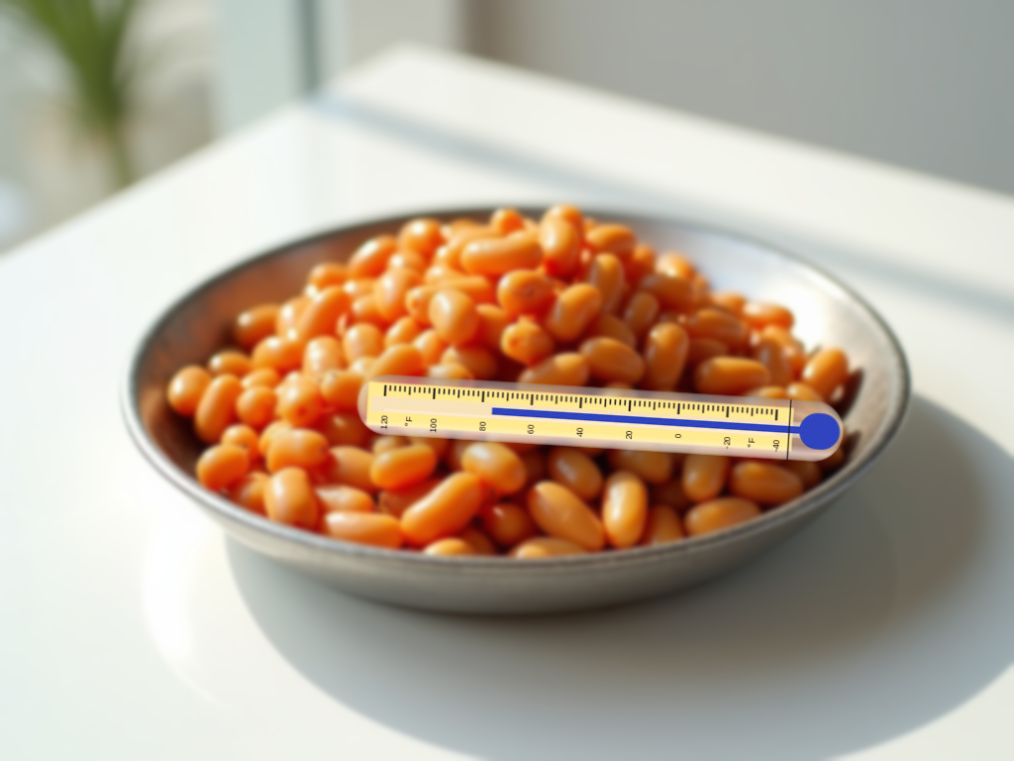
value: {"value": 76, "unit": "°F"}
